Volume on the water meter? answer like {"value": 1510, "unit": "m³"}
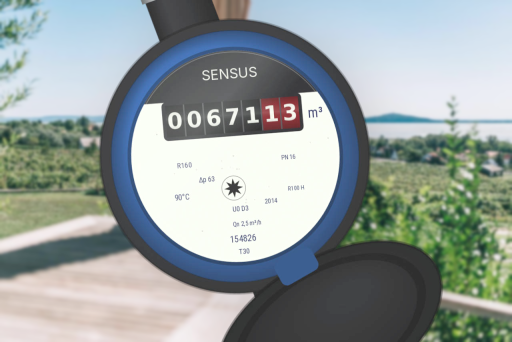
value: {"value": 671.13, "unit": "m³"}
